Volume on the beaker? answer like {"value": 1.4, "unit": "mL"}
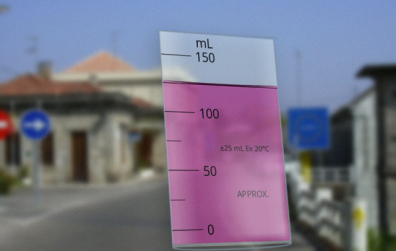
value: {"value": 125, "unit": "mL"}
